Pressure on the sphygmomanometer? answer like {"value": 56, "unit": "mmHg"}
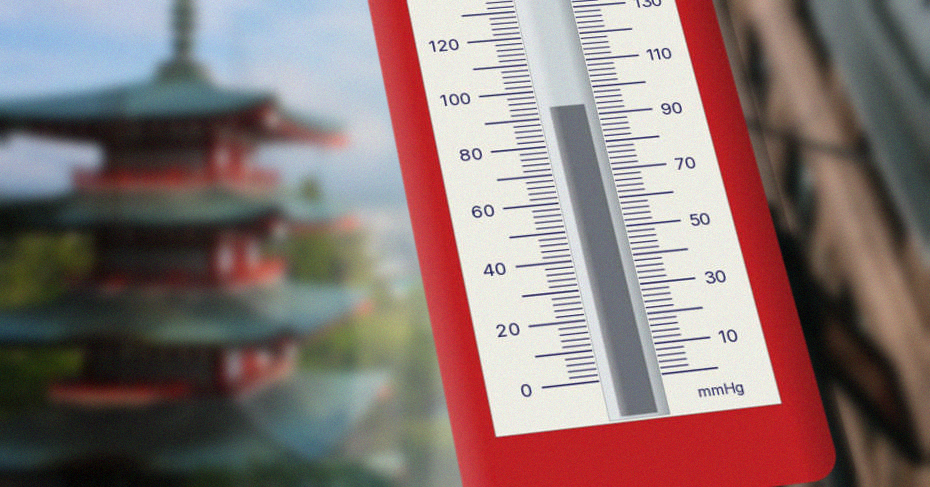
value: {"value": 94, "unit": "mmHg"}
